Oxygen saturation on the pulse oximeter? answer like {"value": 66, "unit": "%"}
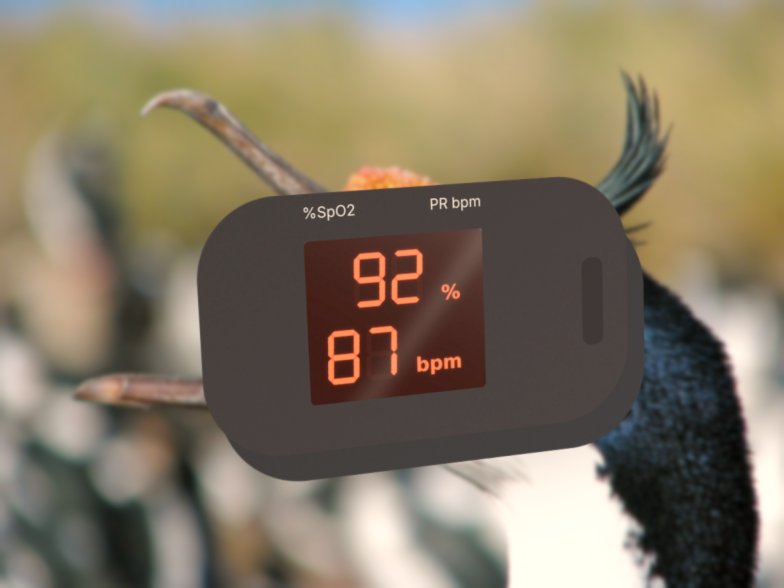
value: {"value": 92, "unit": "%"}
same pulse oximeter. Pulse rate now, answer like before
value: {"value": 87, "unit": "bpm"}
